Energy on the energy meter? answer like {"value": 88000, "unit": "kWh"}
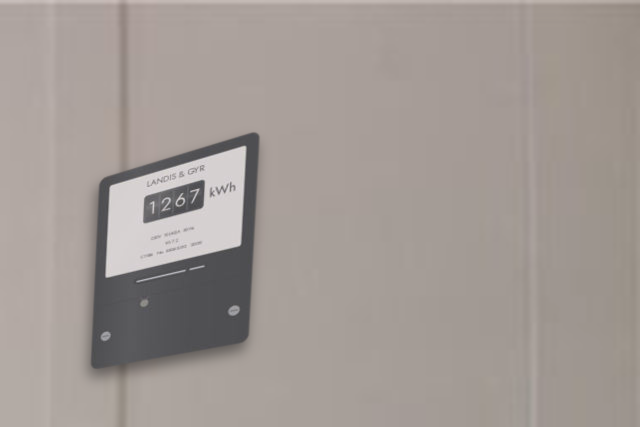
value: {"value": 1267, "unit": "kWh"}
